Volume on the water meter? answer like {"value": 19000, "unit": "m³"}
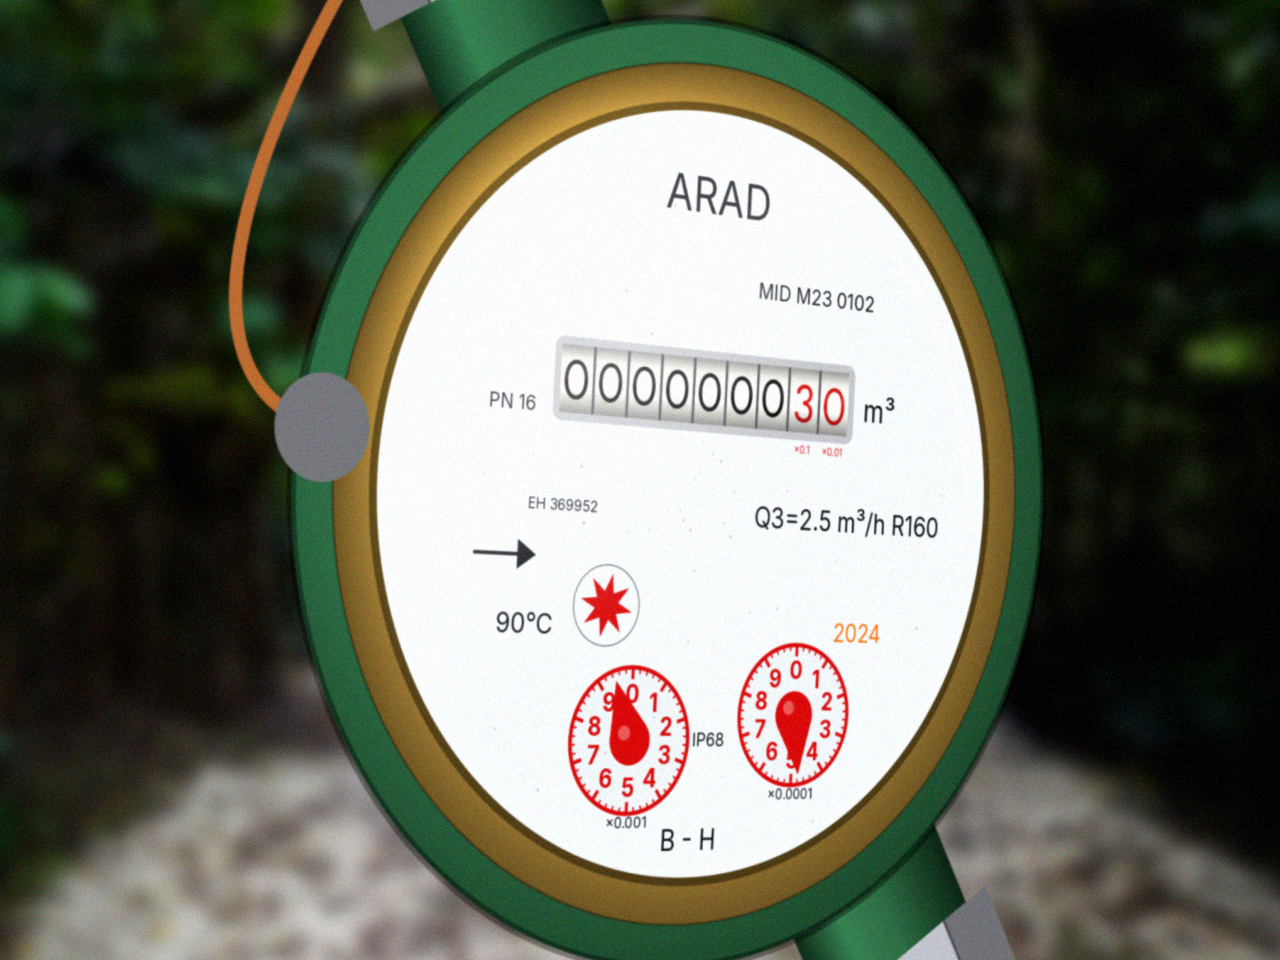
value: {"value": 0.2994, "unit": "m³"}
